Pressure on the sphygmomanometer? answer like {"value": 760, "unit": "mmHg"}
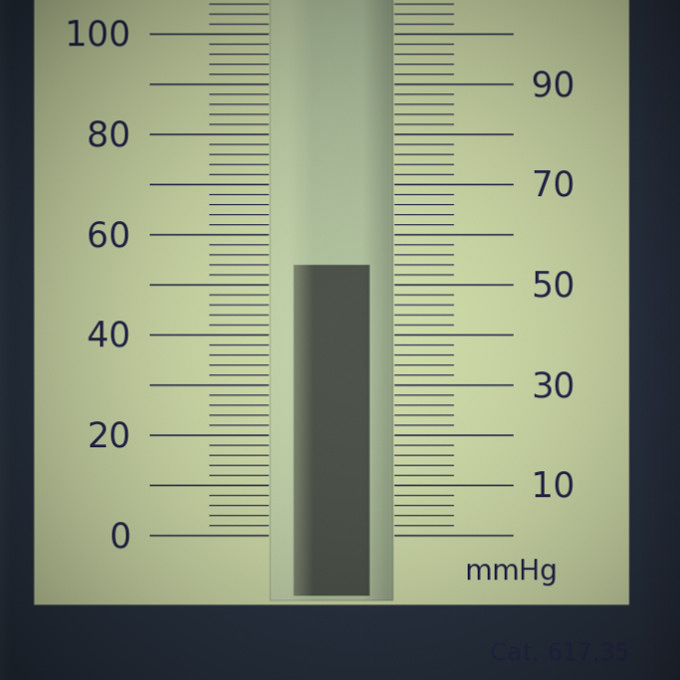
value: {"value": 54, "unit": "mmHg"}
